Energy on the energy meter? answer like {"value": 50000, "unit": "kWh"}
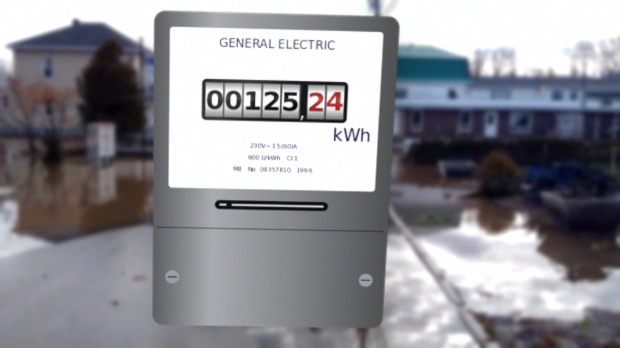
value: {"value": 125.24, "unit": "kWh"}
